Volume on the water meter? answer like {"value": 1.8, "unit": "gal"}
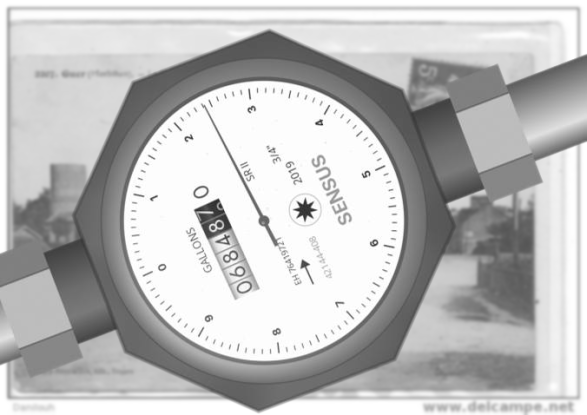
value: {"value": 684872.4, "unit": "gal"}
